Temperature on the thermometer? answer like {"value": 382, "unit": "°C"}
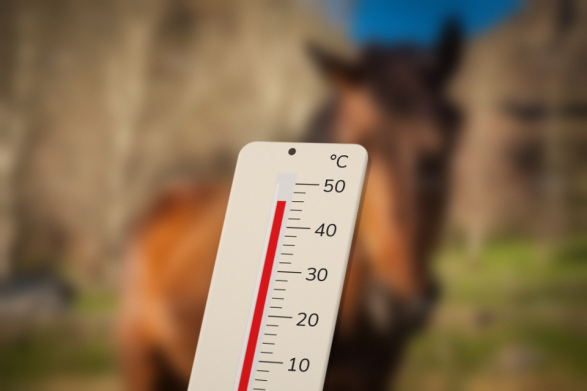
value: {"value": 46, "unit": "°C"}
